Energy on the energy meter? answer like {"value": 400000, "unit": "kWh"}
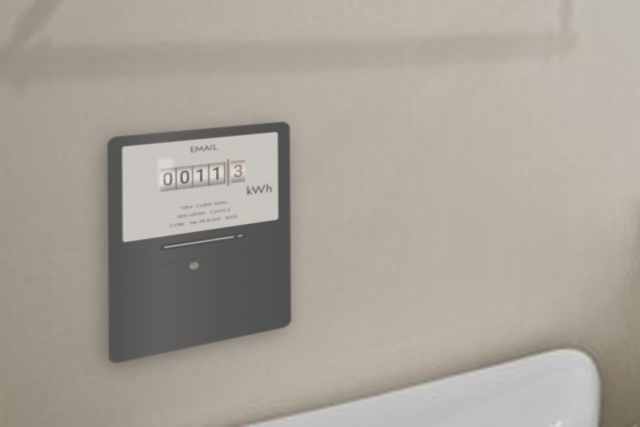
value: {"value": 11.3, "unit": "kWh"}
